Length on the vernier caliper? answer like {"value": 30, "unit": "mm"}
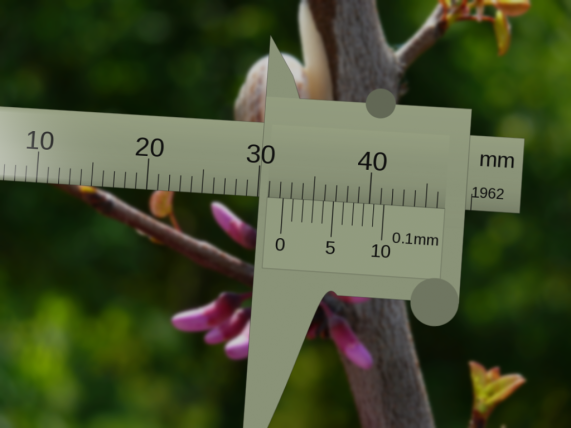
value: {"value": 32.3, "unit": "mm"}
